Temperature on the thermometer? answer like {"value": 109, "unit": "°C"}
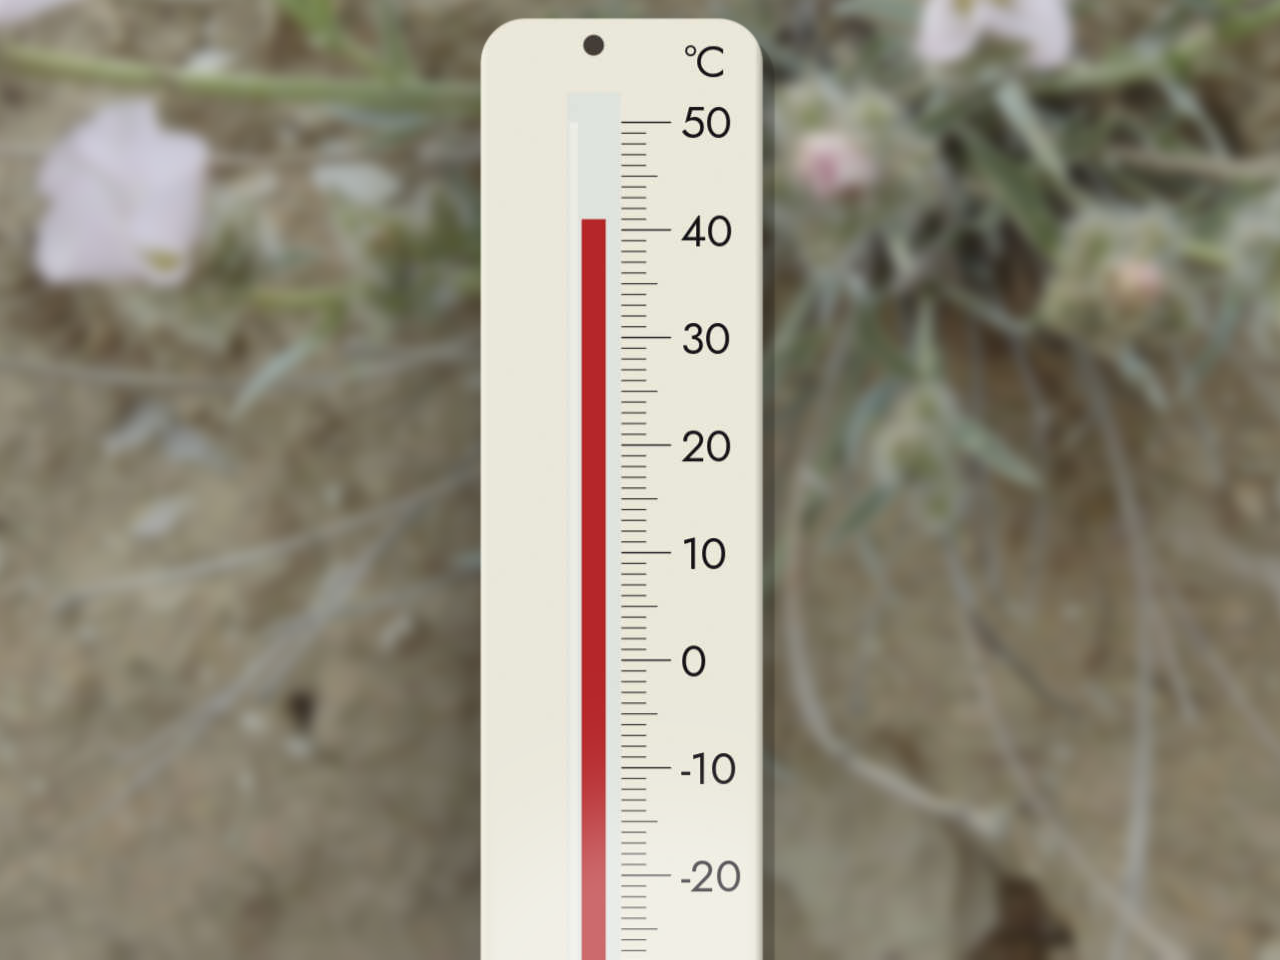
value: {"value": 41, "unit": "°C"}
